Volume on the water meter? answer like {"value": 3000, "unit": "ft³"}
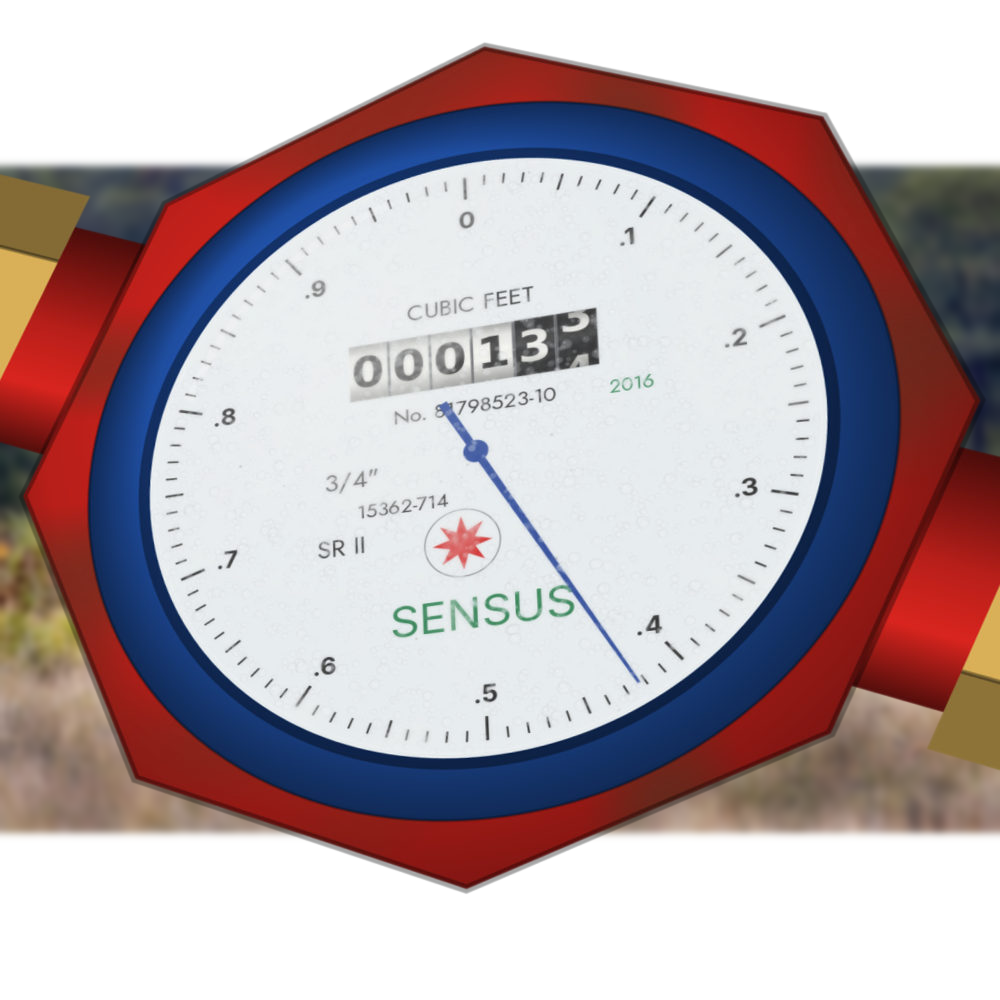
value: {"value": 133.42, "unit": "ft³"}
